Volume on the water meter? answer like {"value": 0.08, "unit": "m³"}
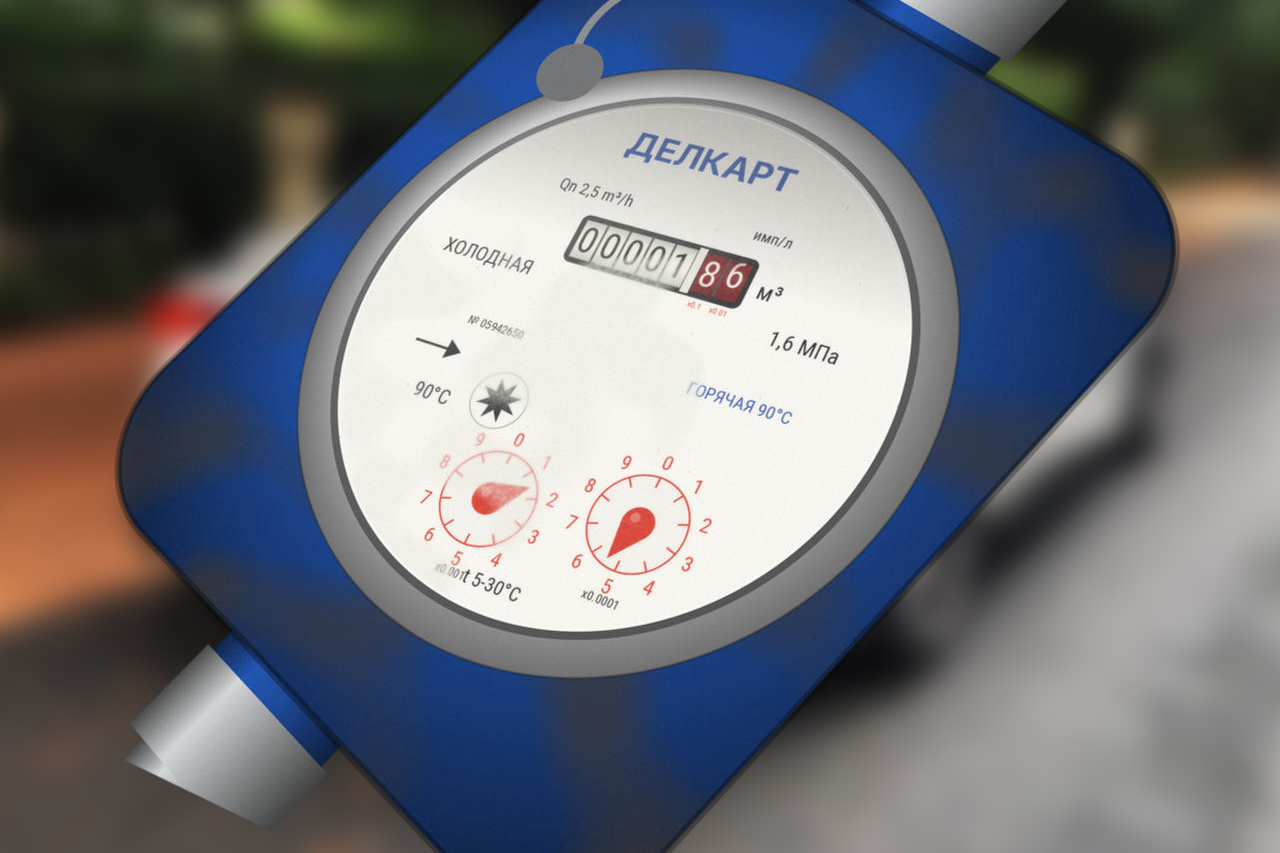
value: {"value": 1.8615, "unit": "m³"}
